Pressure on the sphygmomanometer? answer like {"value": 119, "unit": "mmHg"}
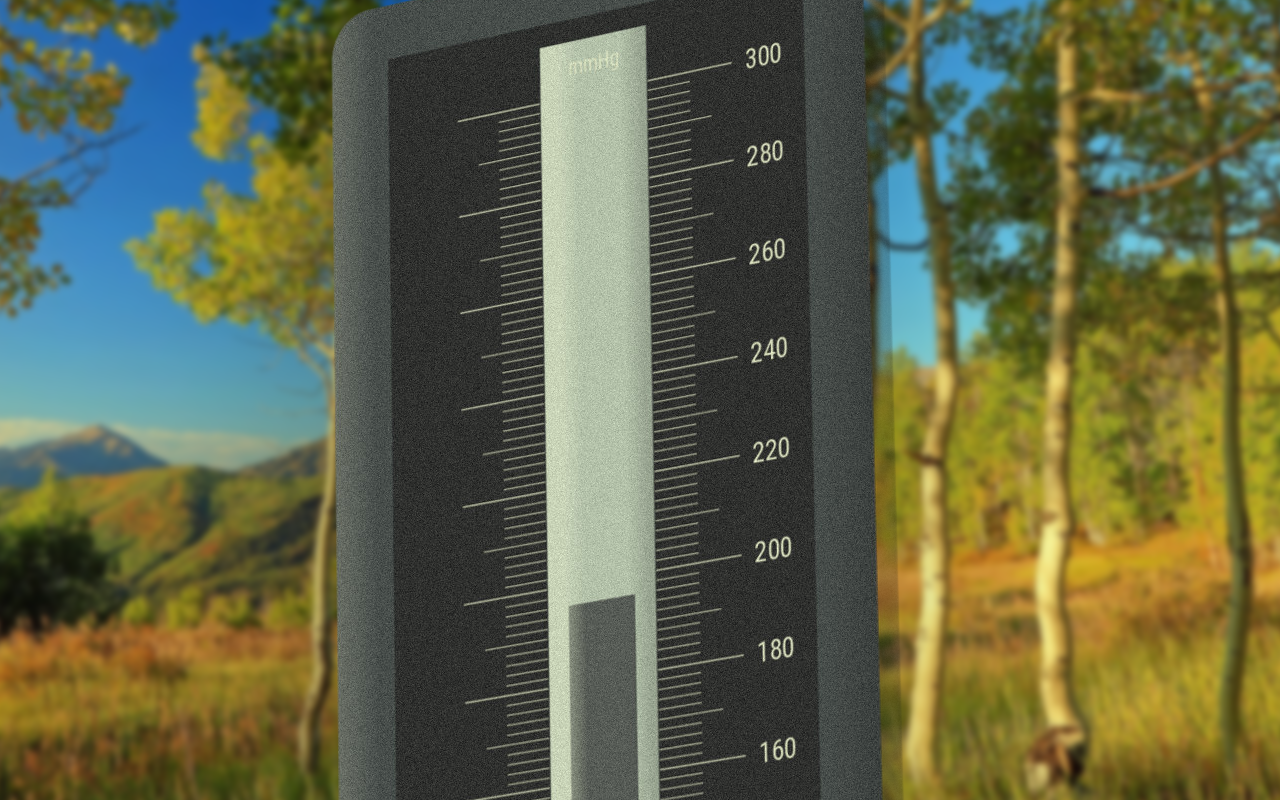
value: {"value": 196, "unit": "mmHg"}
